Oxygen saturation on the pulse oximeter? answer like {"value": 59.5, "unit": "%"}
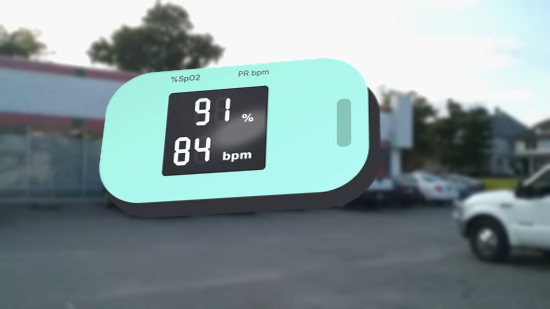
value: {"value": 91, "unit": "%"}
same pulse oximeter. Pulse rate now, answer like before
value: {"value": 84, "unit": "bpm"}
